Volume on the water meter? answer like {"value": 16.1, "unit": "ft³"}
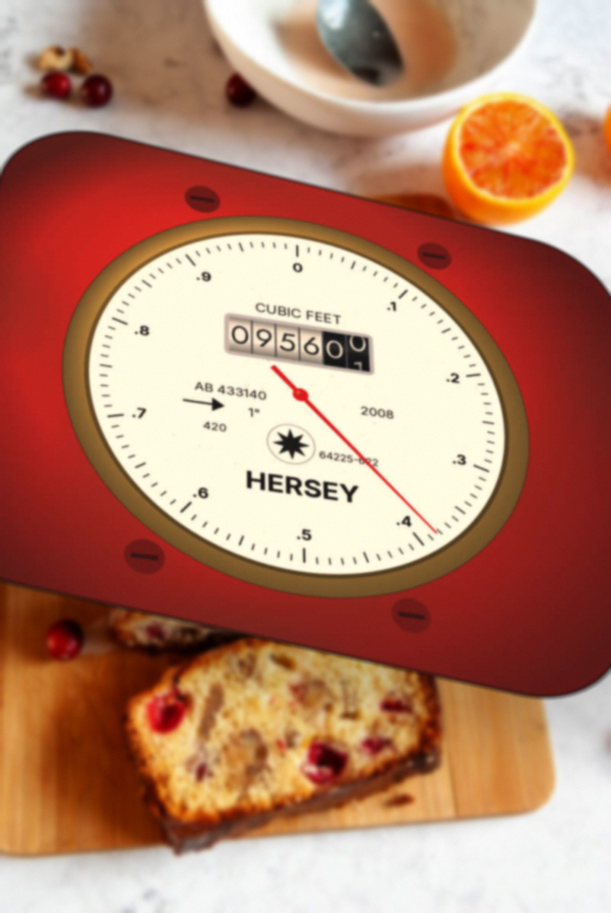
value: {"value": 95600.38, "unit": "ft³"}
